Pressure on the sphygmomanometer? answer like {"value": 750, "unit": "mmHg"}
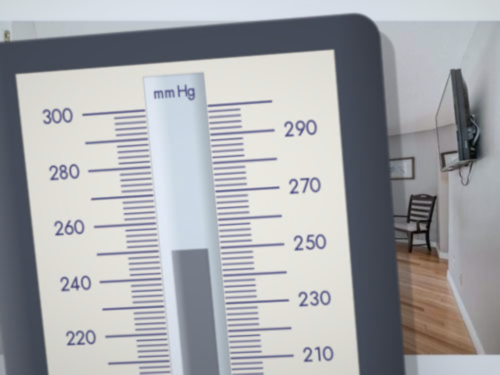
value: {"value": 250, "unit": "mmHg"}
